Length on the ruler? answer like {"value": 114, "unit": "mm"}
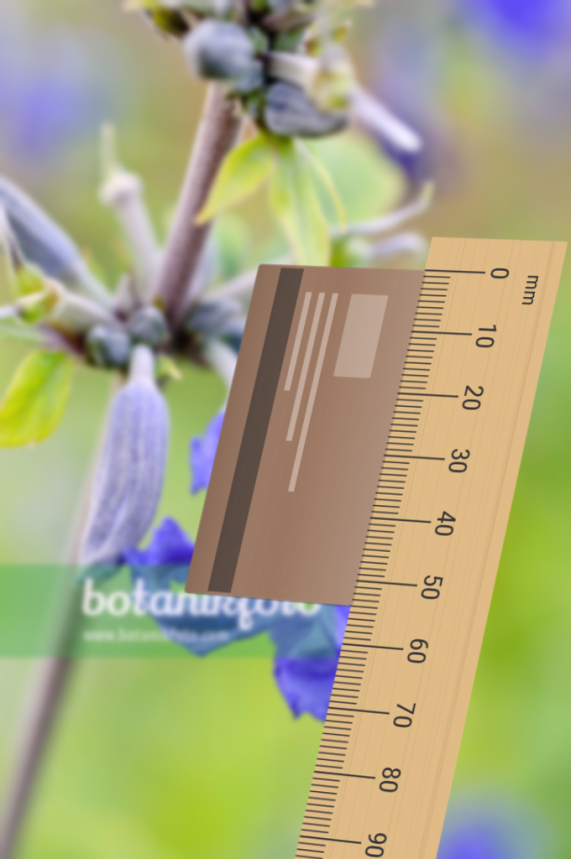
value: {"value": 54, "unit": "mm"}
